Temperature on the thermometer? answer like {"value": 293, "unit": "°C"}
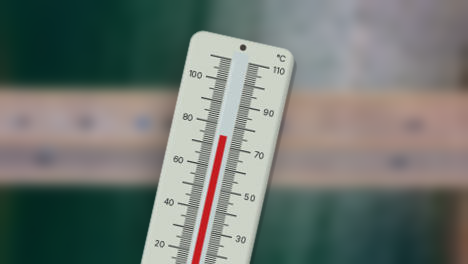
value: {"value": 75, "unit": "°C"}
